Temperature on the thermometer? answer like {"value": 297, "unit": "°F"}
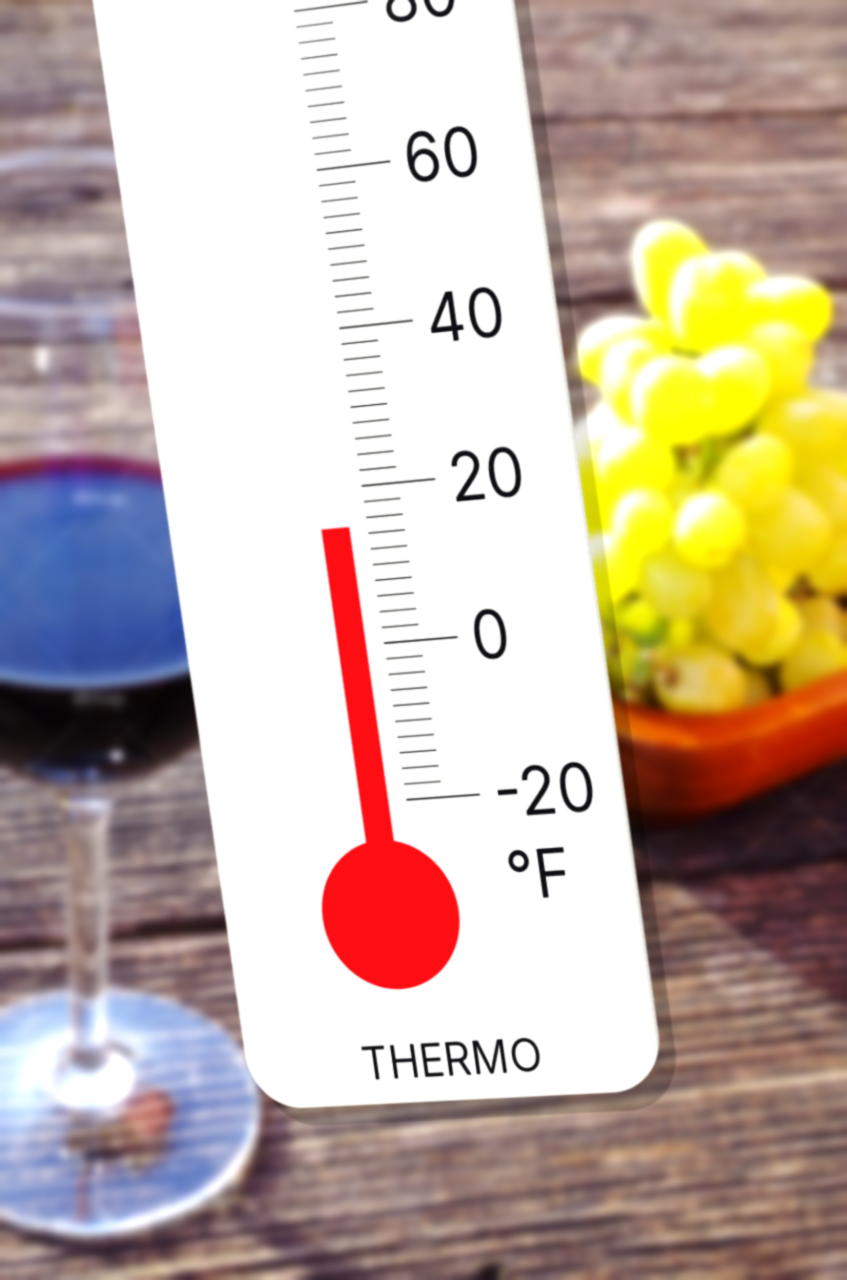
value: {"value": 15, "unit": "°F"}
